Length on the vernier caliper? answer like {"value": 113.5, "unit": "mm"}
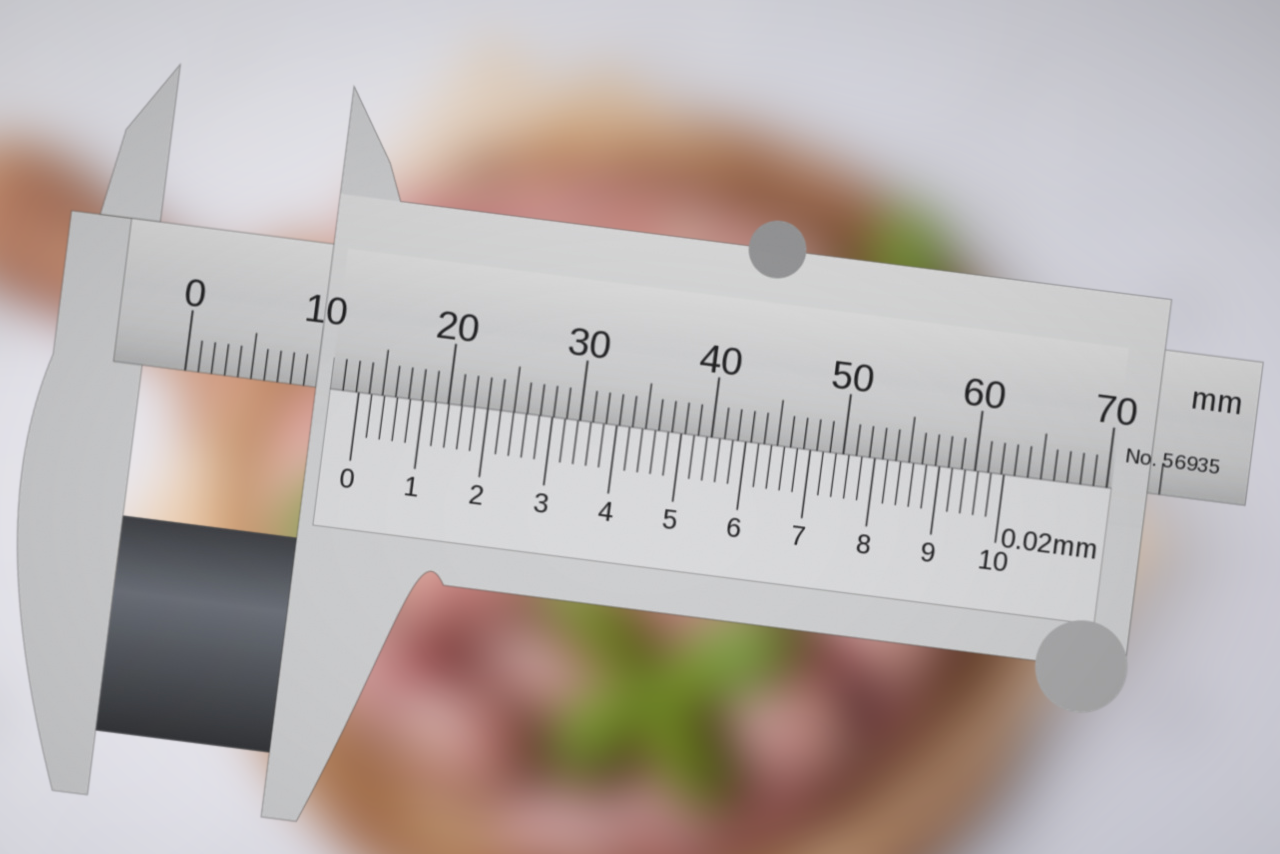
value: {"value": 13.2, "unit": "mm"}
